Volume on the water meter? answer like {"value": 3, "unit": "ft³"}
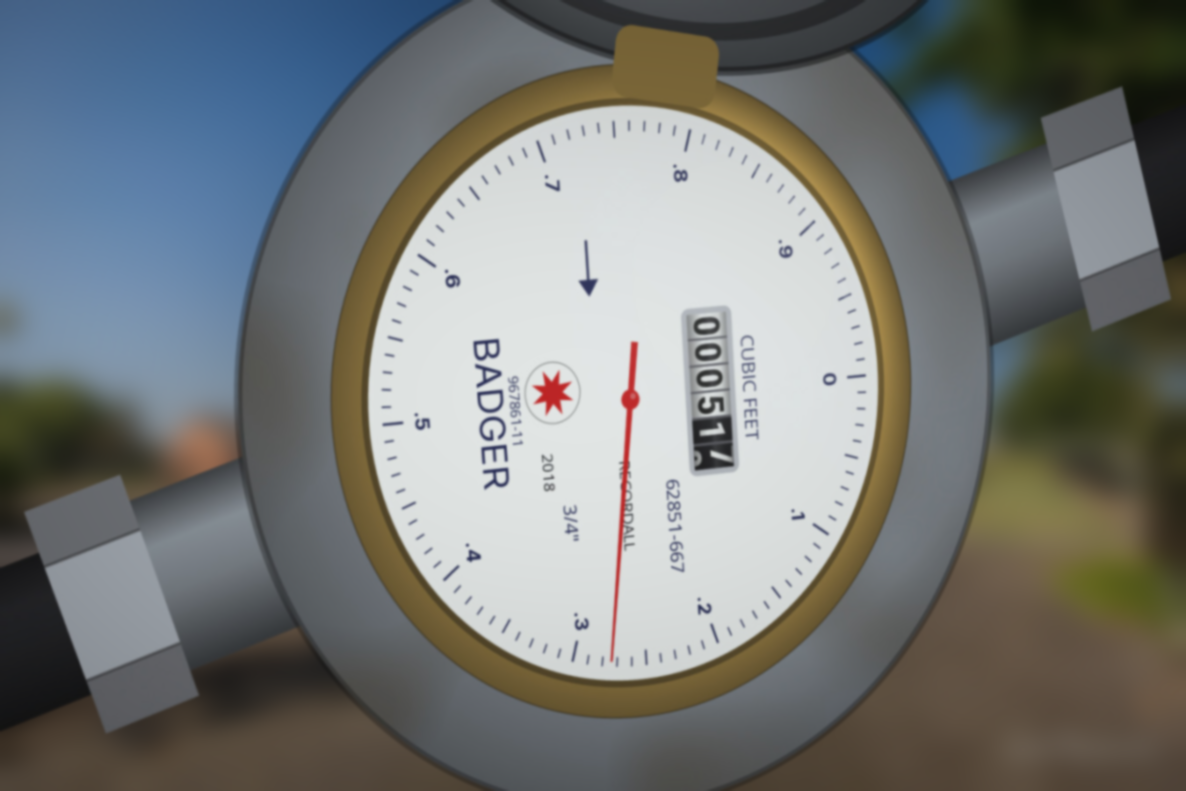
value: {"value": 517.27, "unit": "ft³"}
